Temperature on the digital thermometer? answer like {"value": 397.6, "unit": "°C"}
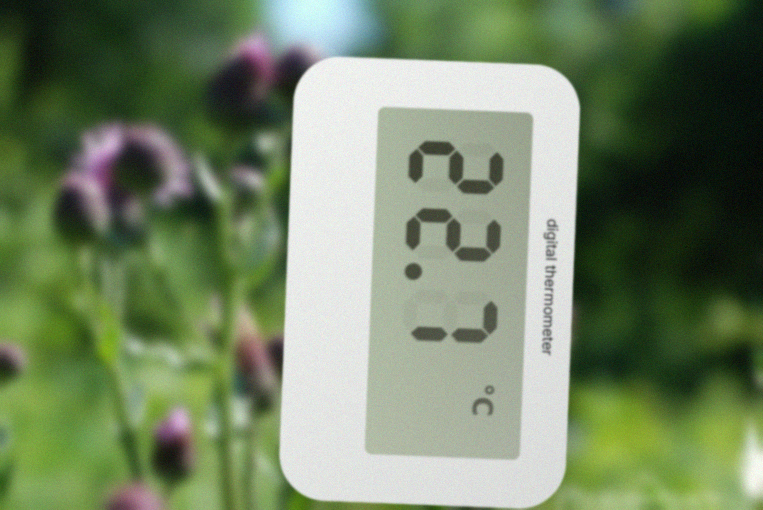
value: {"value": 22.7, "unit": "°C"}
